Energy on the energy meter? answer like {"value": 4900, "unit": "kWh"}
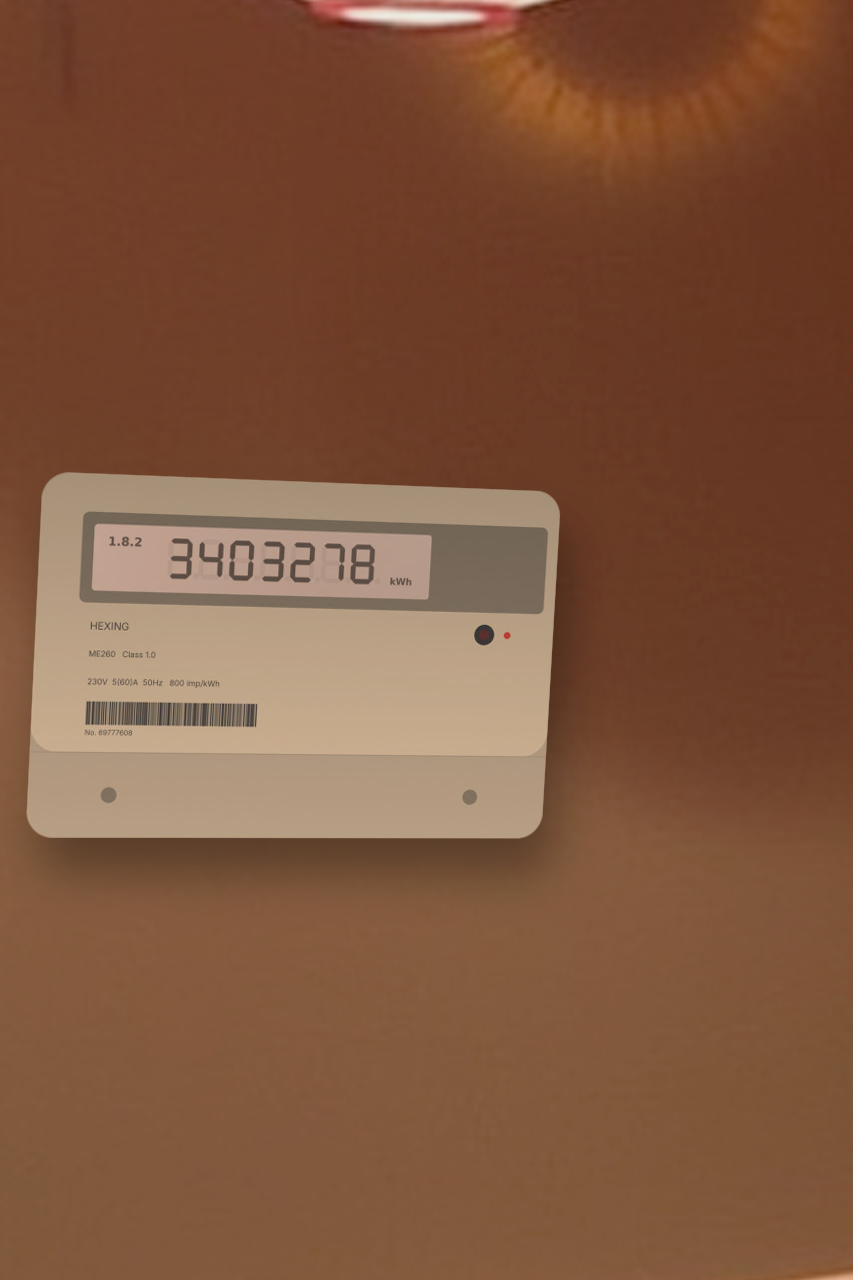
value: {"value": 3403278, "unit": "kWh"}
